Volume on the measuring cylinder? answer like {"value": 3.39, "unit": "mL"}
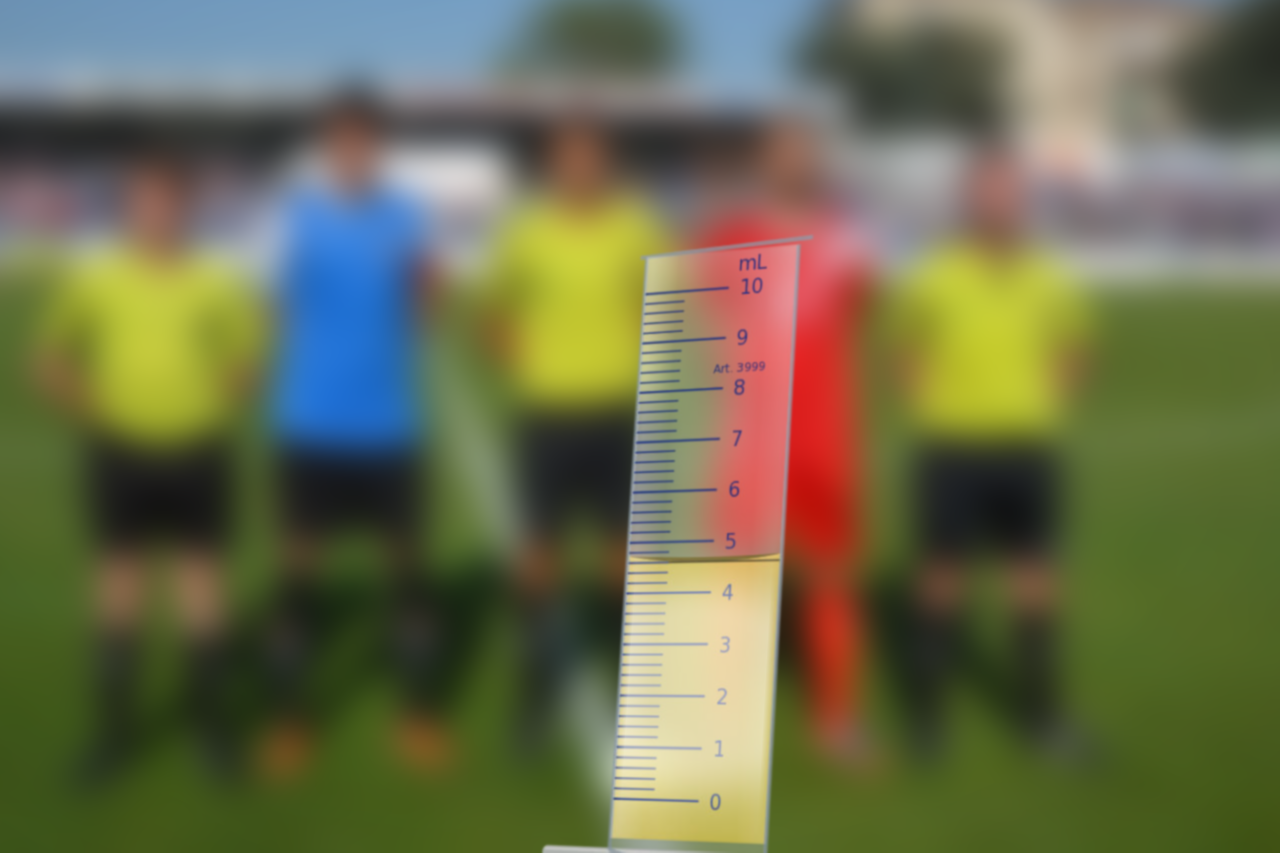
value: {"value": 4.6, "unit": "mL"}
